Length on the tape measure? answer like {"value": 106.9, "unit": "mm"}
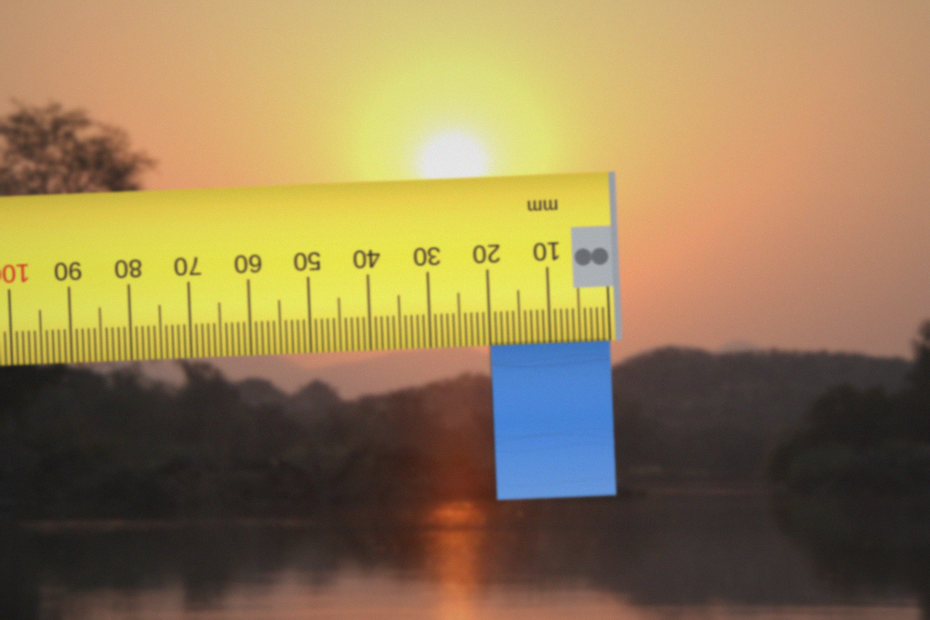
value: {"value": 20, "unit": "mm"}
